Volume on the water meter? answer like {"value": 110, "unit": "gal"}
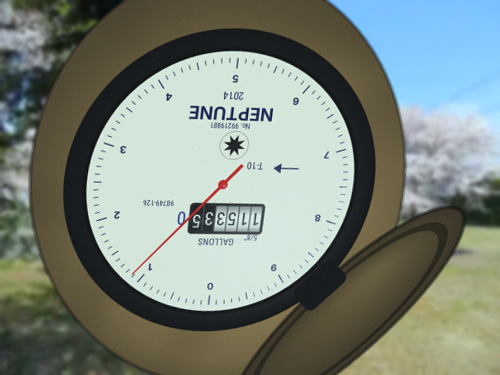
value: {"value": 1153351.1, "unit": "gal"}
